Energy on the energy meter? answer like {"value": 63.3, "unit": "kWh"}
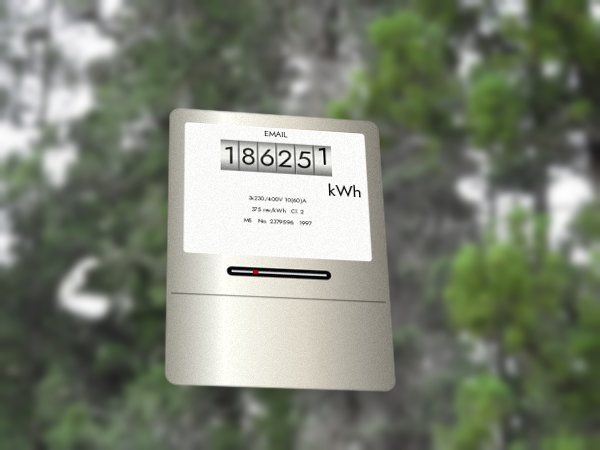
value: {"value": 186251, "unit": "kWh"}
